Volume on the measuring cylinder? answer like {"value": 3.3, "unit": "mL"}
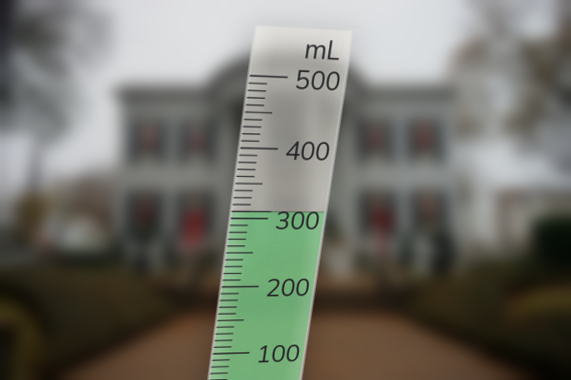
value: {"value": 310, "unit": "mL"}
